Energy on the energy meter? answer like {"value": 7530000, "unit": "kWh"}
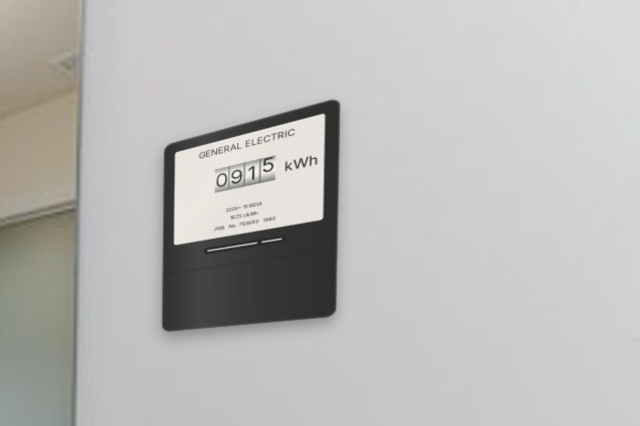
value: {"value": 915, "unit": "kWh"}
